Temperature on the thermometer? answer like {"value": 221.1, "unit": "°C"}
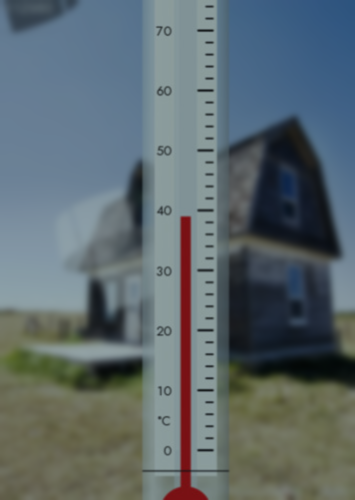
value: {"value": 39, "unit": "°C"}
